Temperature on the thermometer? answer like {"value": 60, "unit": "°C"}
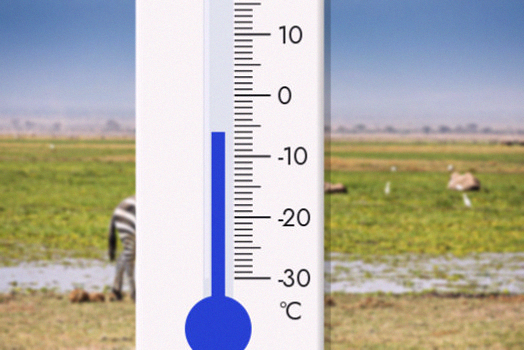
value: {"value": -6, "unit": "°C"}
